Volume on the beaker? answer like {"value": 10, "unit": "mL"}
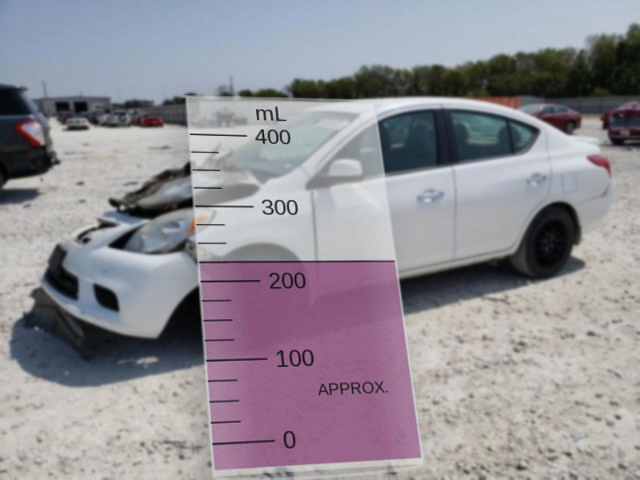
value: {"value": 225, "unit": "mL"}
